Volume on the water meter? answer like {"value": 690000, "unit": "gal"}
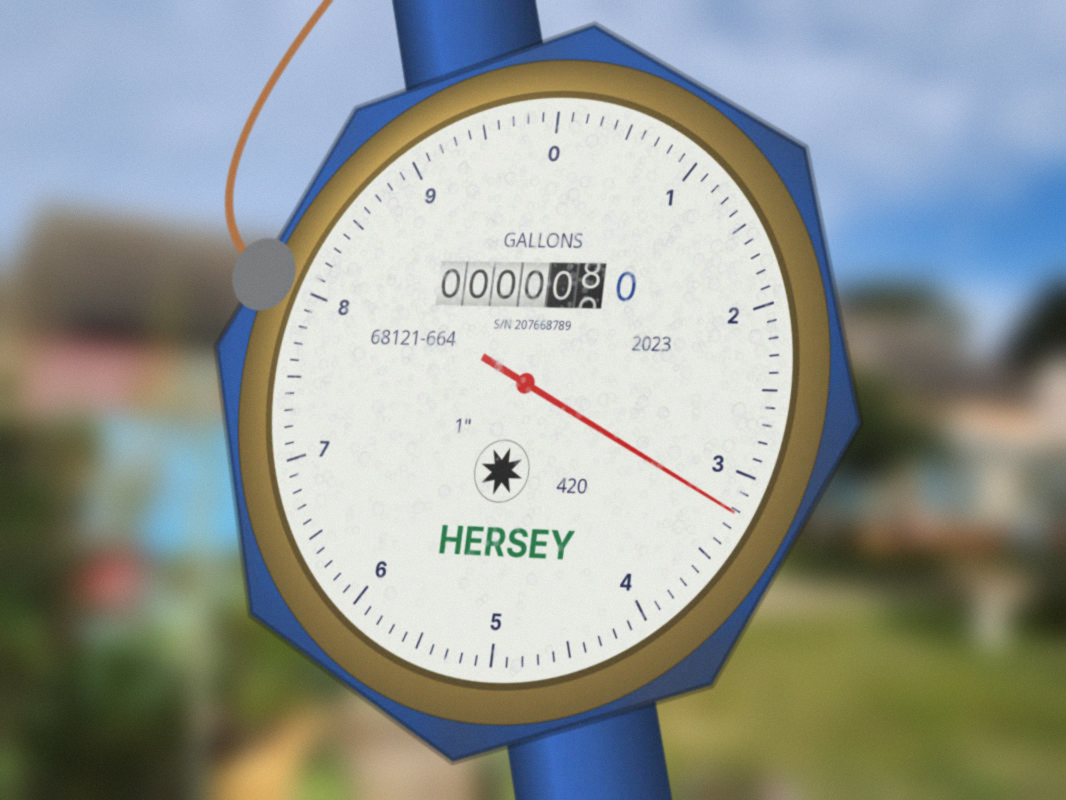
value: {"value": 83.2, "unit": "gal"}
